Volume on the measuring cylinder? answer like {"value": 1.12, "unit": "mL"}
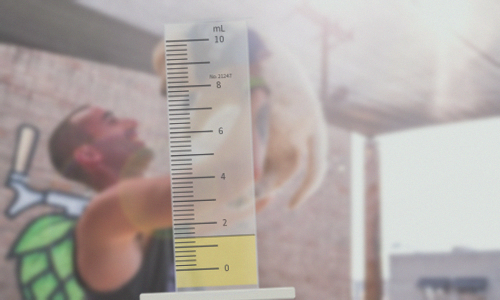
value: {"value": 1.4, "unit": "mL"}
